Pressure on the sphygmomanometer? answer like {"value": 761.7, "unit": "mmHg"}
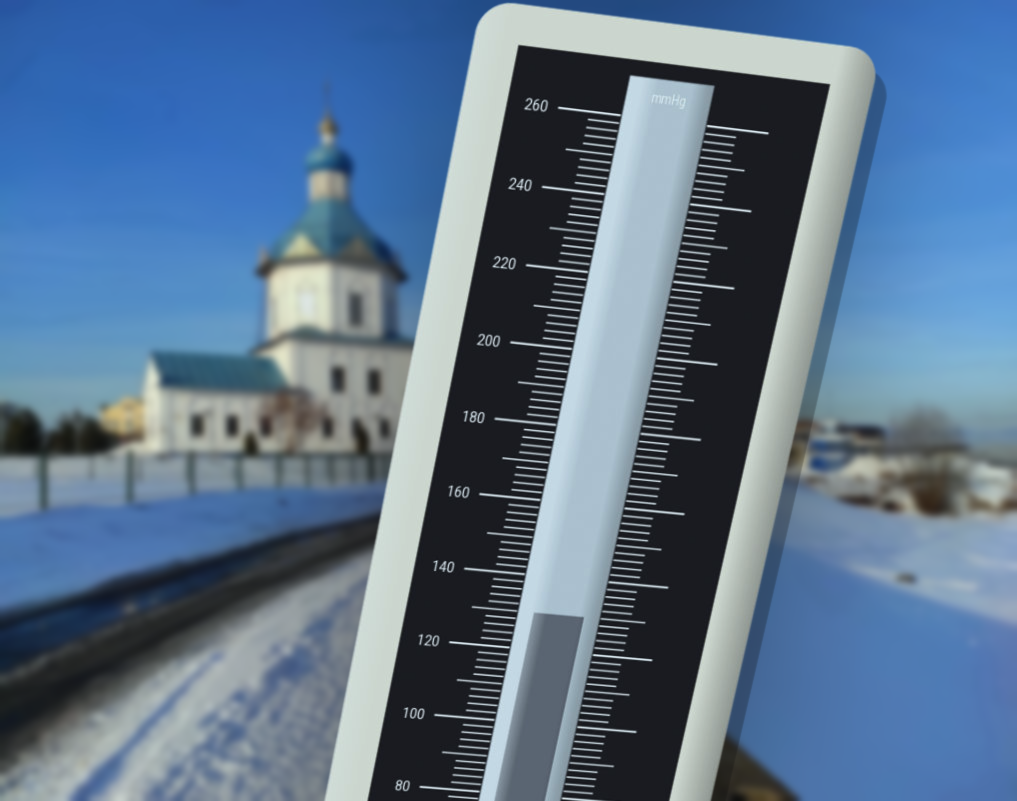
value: {"value": 130, "unit": "mmHg"}
